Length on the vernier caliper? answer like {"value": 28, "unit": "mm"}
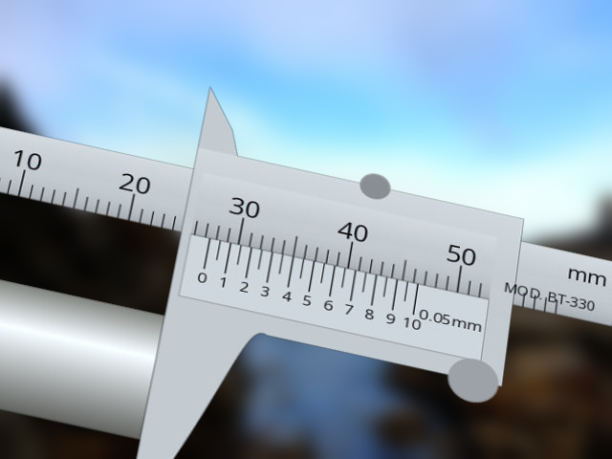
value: {"value": 27.4, "unit": "mm"}
